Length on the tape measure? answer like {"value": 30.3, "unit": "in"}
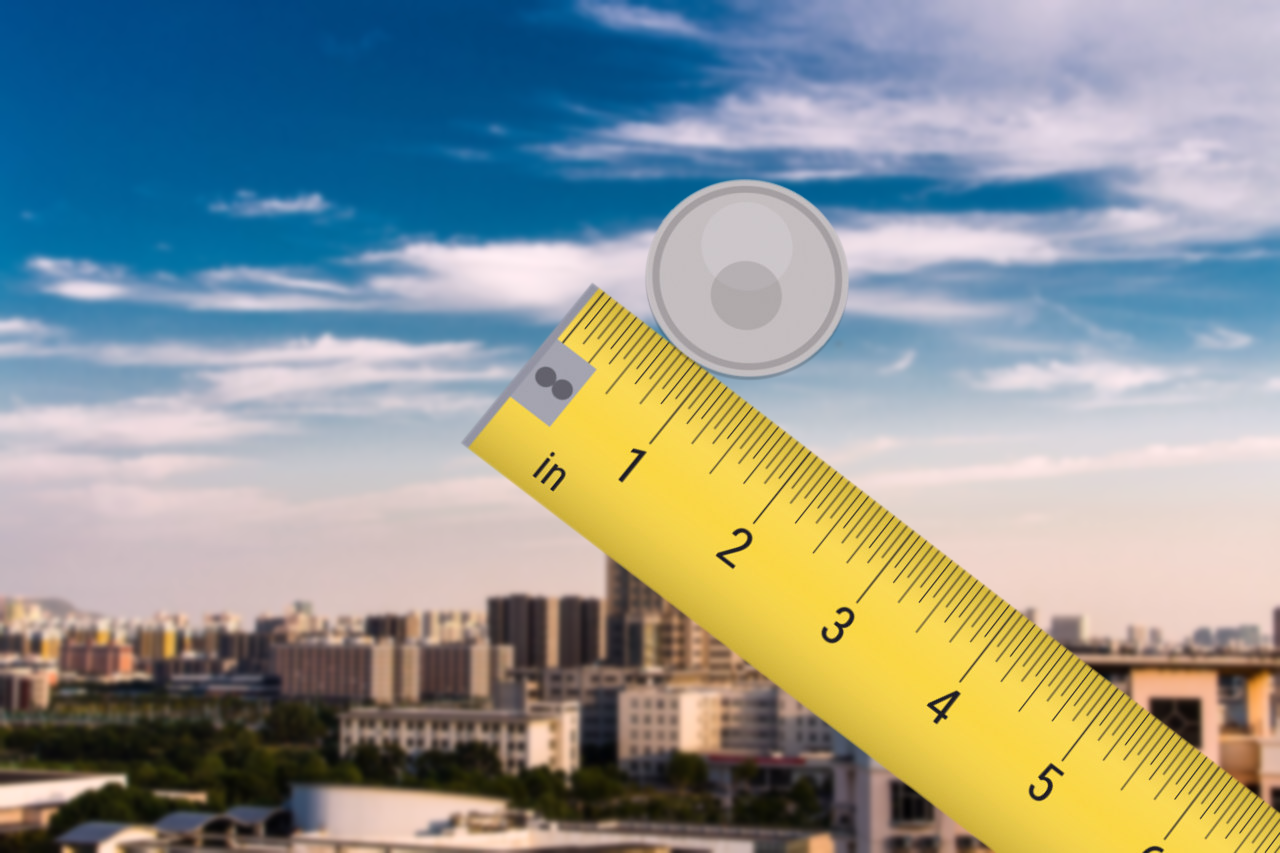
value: {"value": 1.5625, "unit": "in"}
